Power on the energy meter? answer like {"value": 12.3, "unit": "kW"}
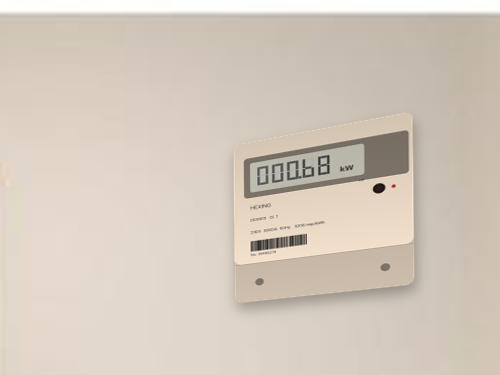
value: {"value": 0.68, "unit": "kW"}
